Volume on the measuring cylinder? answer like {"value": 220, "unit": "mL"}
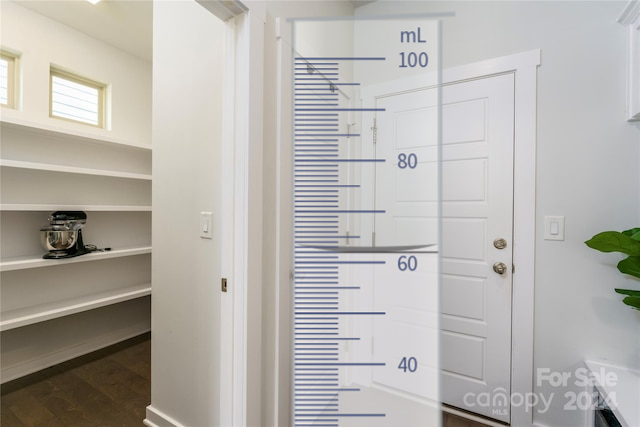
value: {"value": 62, "unit": "mL"}
